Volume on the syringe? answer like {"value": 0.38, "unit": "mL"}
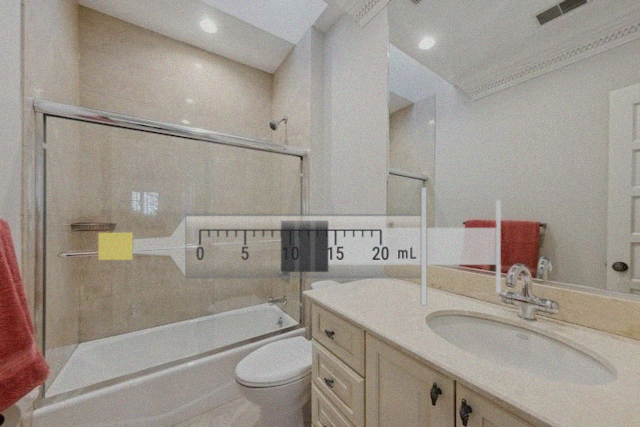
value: {"value": 9, "unit": "mL"}
